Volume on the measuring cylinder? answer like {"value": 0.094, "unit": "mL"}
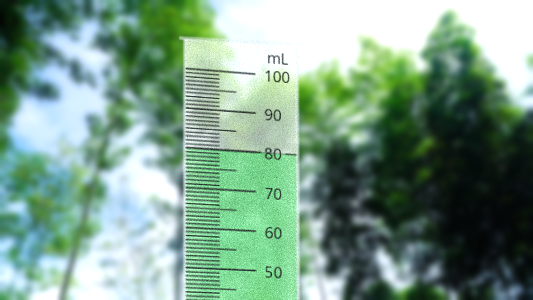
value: {"value": 80, "unit": "mL"}
